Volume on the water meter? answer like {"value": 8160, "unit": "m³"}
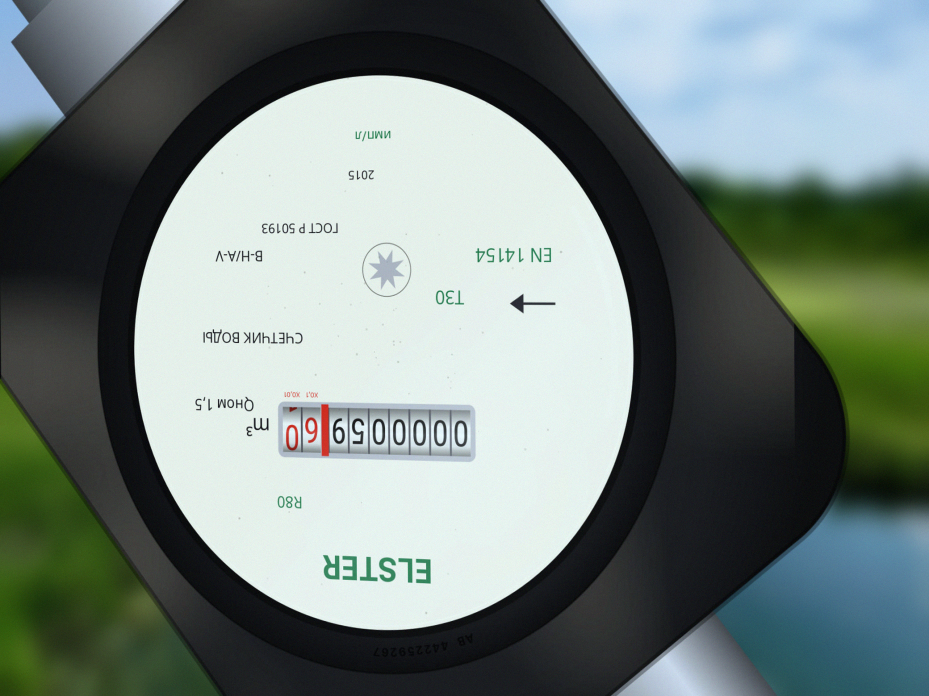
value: {"value": 59.60, "unit": "m³"}
